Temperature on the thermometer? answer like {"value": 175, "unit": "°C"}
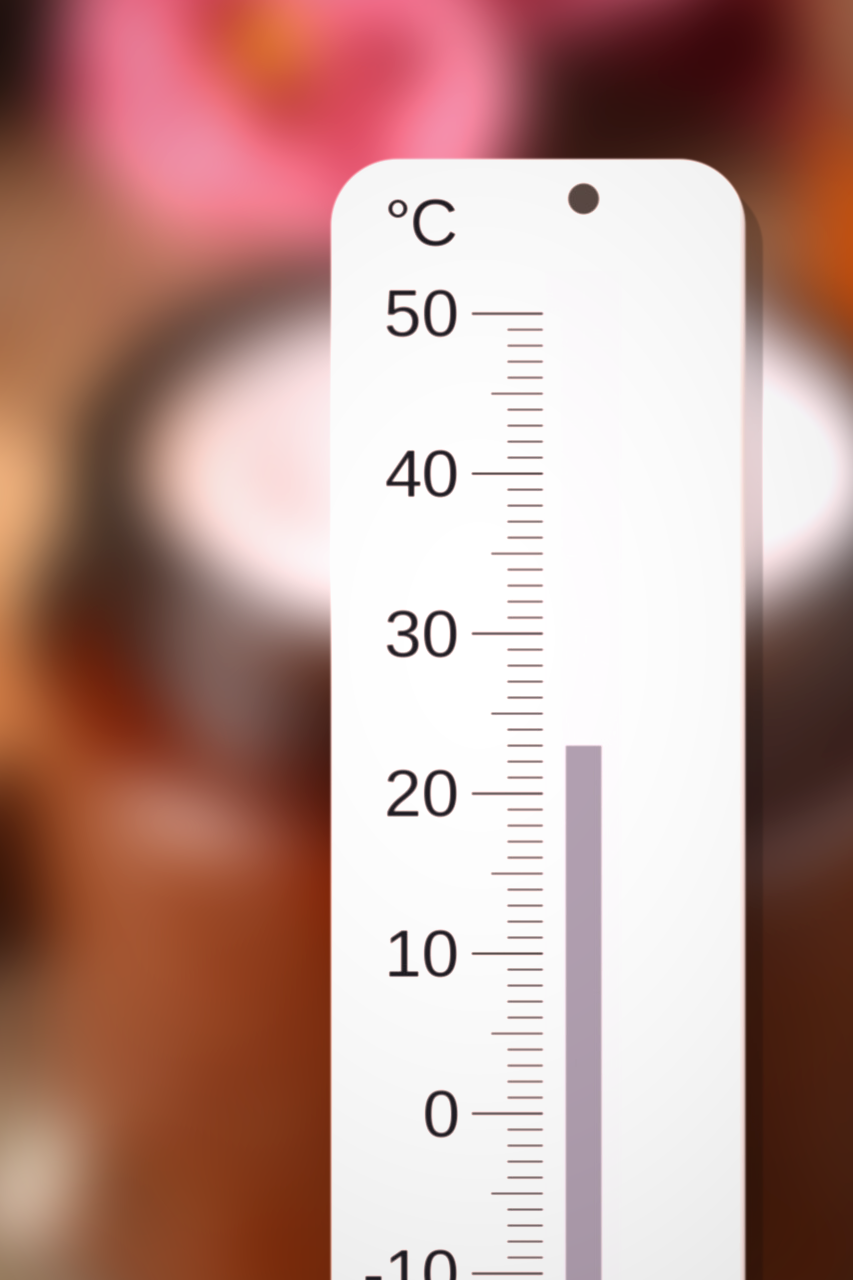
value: {"value": 23, "unit": "°C"}
